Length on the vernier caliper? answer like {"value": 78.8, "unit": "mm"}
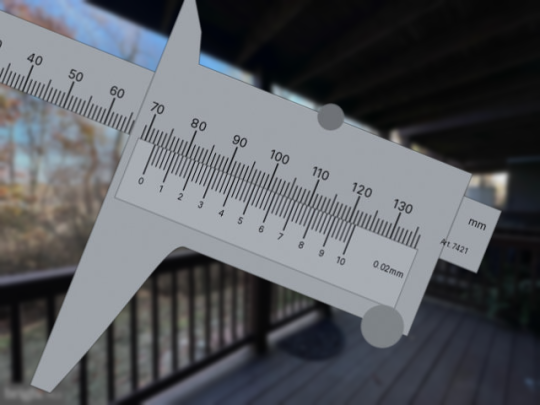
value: {"value": 72.5, "unit": "mm"}
